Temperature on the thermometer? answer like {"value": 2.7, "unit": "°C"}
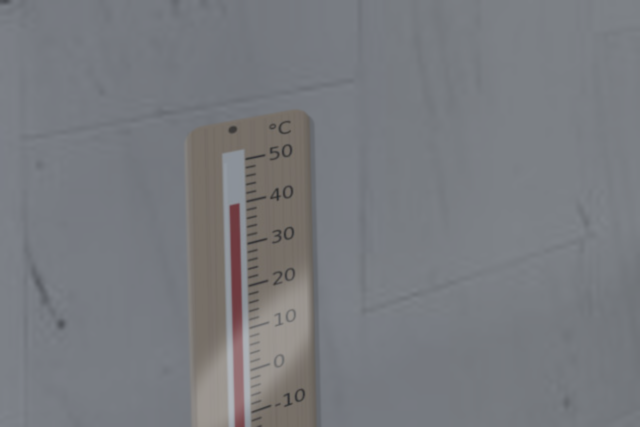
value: {"value": 40, "unit": "°C"}
